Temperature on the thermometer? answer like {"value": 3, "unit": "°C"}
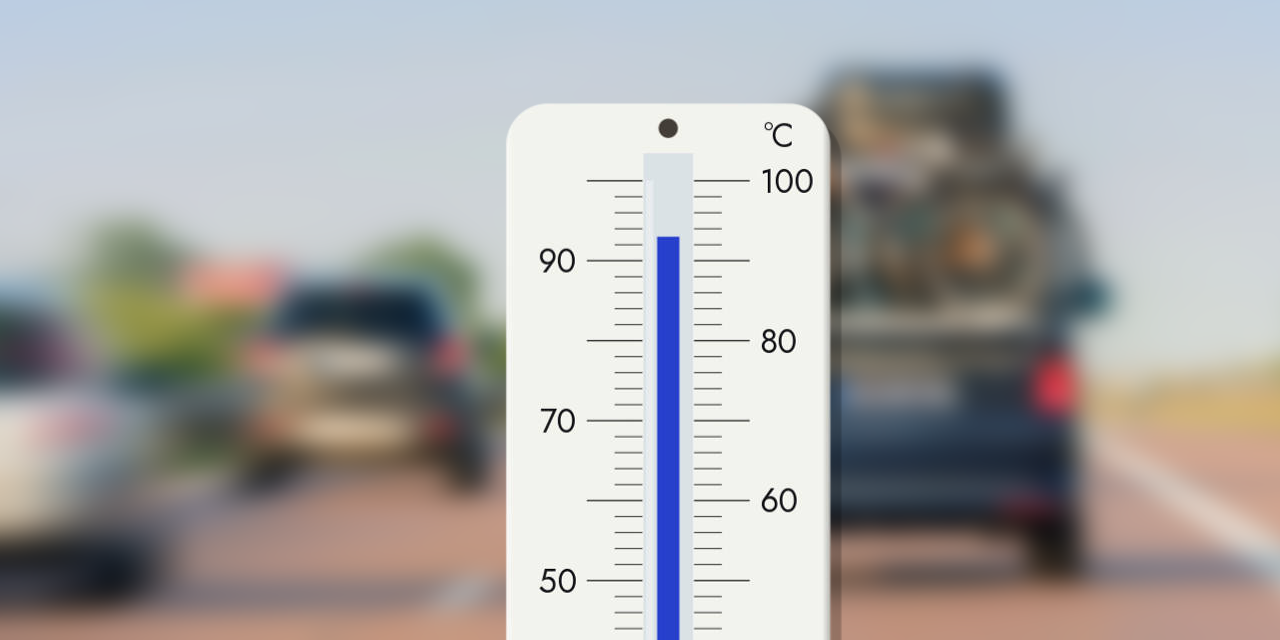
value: {"value": 93, "unit": "°C"}
